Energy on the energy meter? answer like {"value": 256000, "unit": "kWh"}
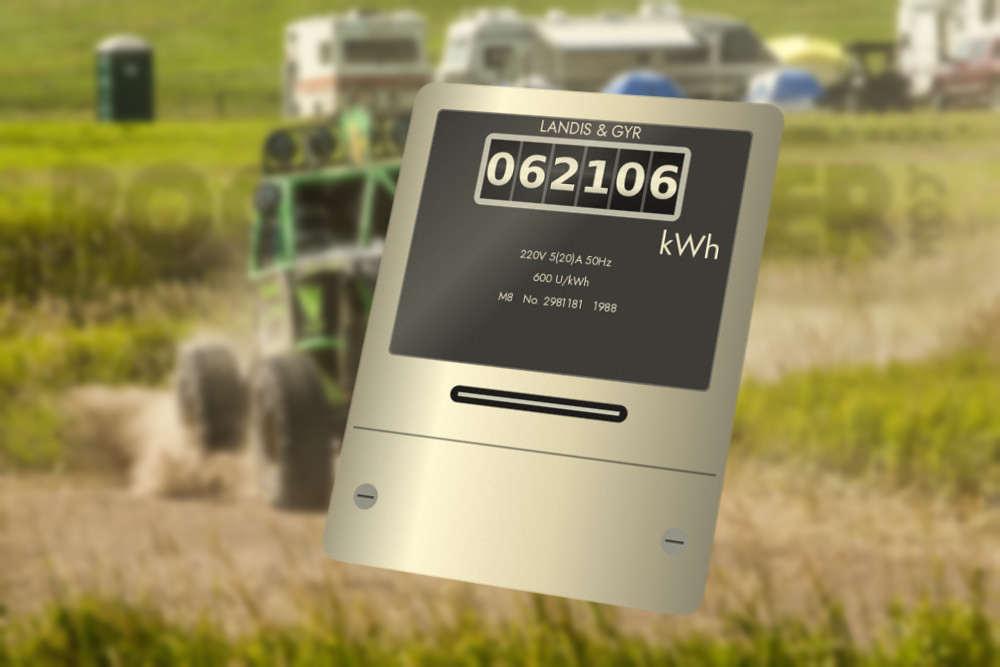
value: {"value": 62106, "unit": "kWh"}
